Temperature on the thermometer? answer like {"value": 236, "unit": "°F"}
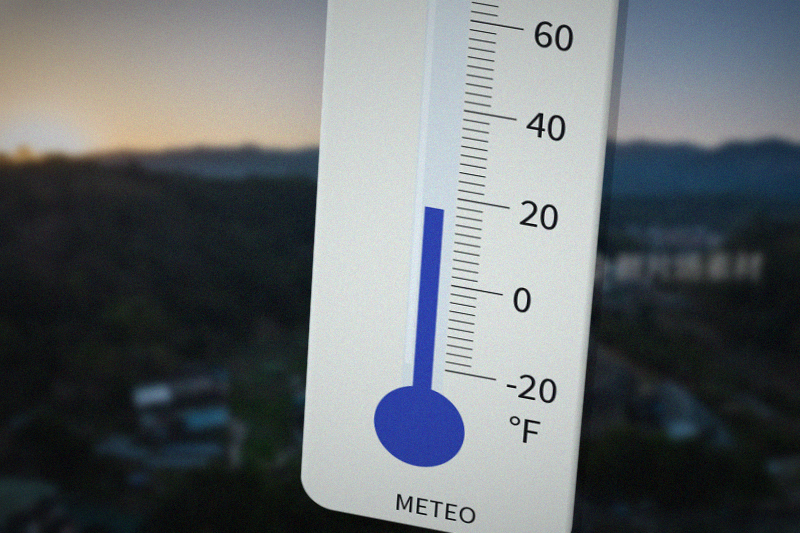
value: {"value": 17, "unit": "°F"}
